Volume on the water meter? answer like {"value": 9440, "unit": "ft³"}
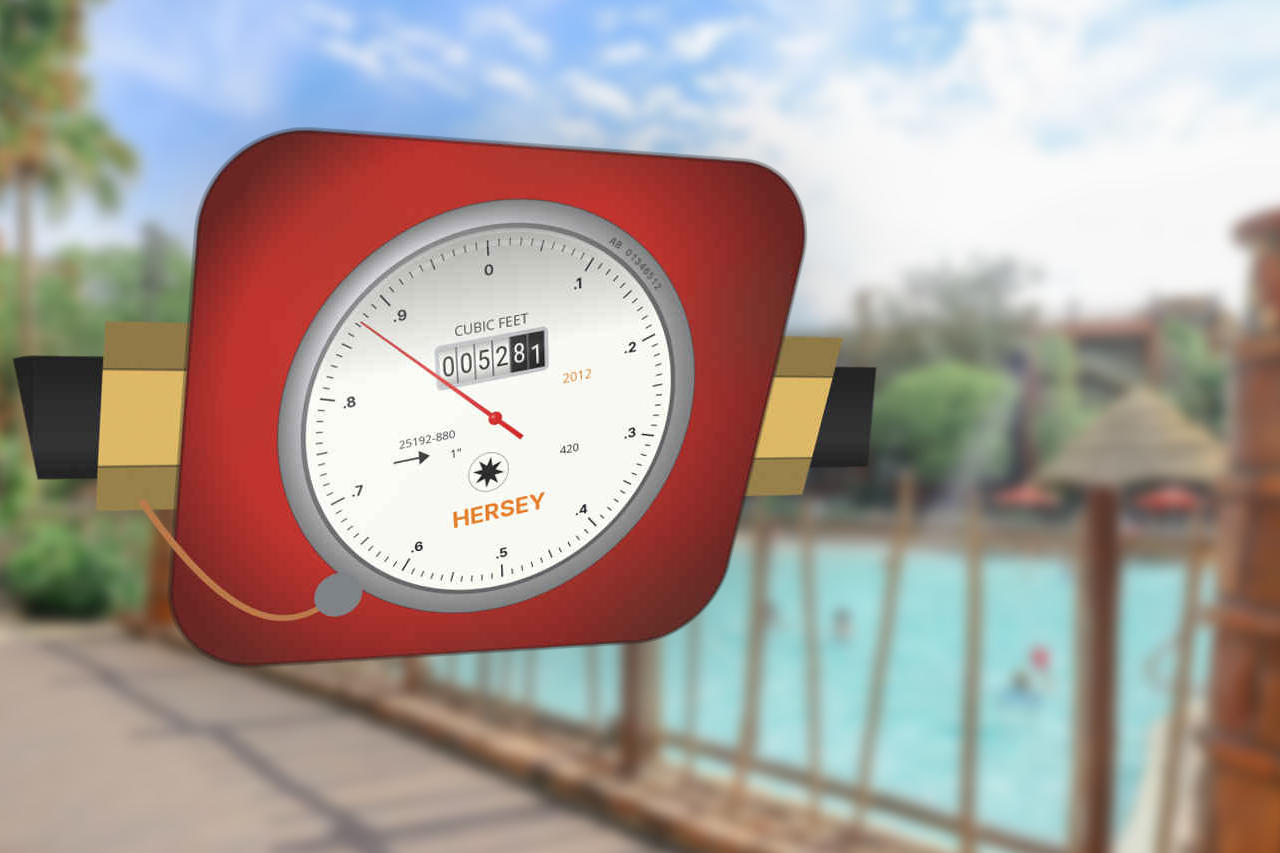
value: {"value": 5280.87, "unit": "ft³"}
